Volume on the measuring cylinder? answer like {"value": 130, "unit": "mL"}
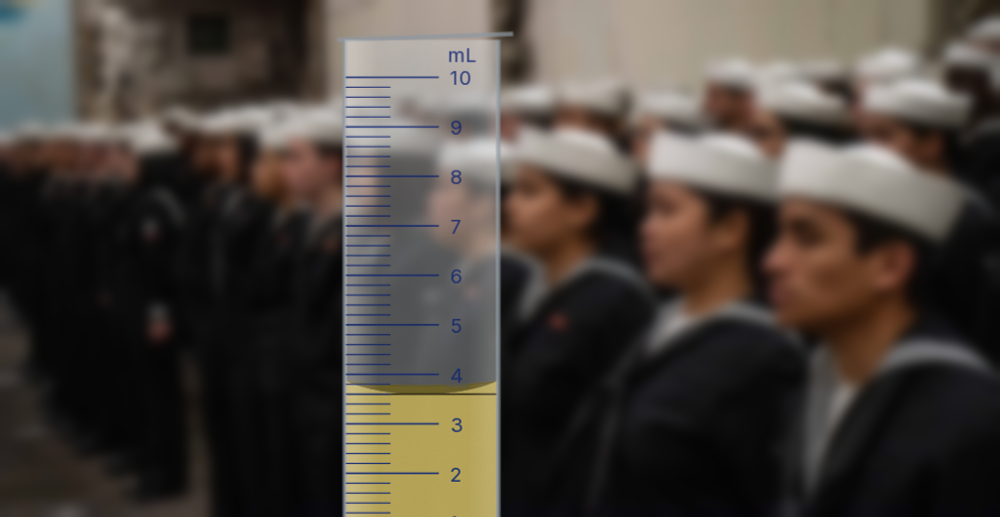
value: {"value": 3.6, "unit": "mL"}
